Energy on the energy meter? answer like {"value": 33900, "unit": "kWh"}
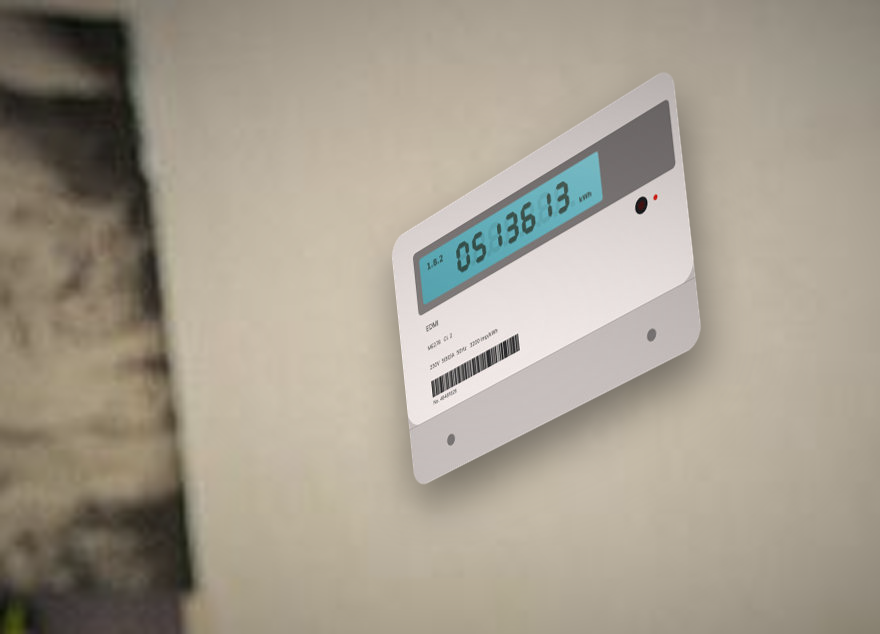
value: {"value": 513613, "unit": "kWh"}
